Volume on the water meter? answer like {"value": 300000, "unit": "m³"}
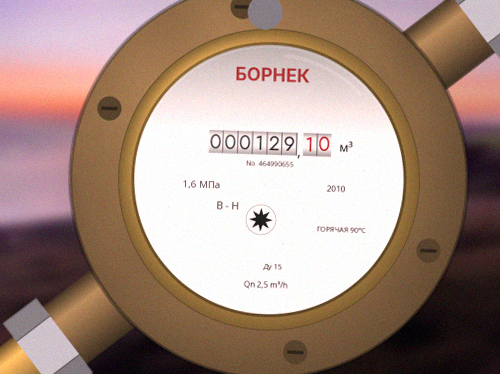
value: {"value": 129.10, "unit": "m³"}
